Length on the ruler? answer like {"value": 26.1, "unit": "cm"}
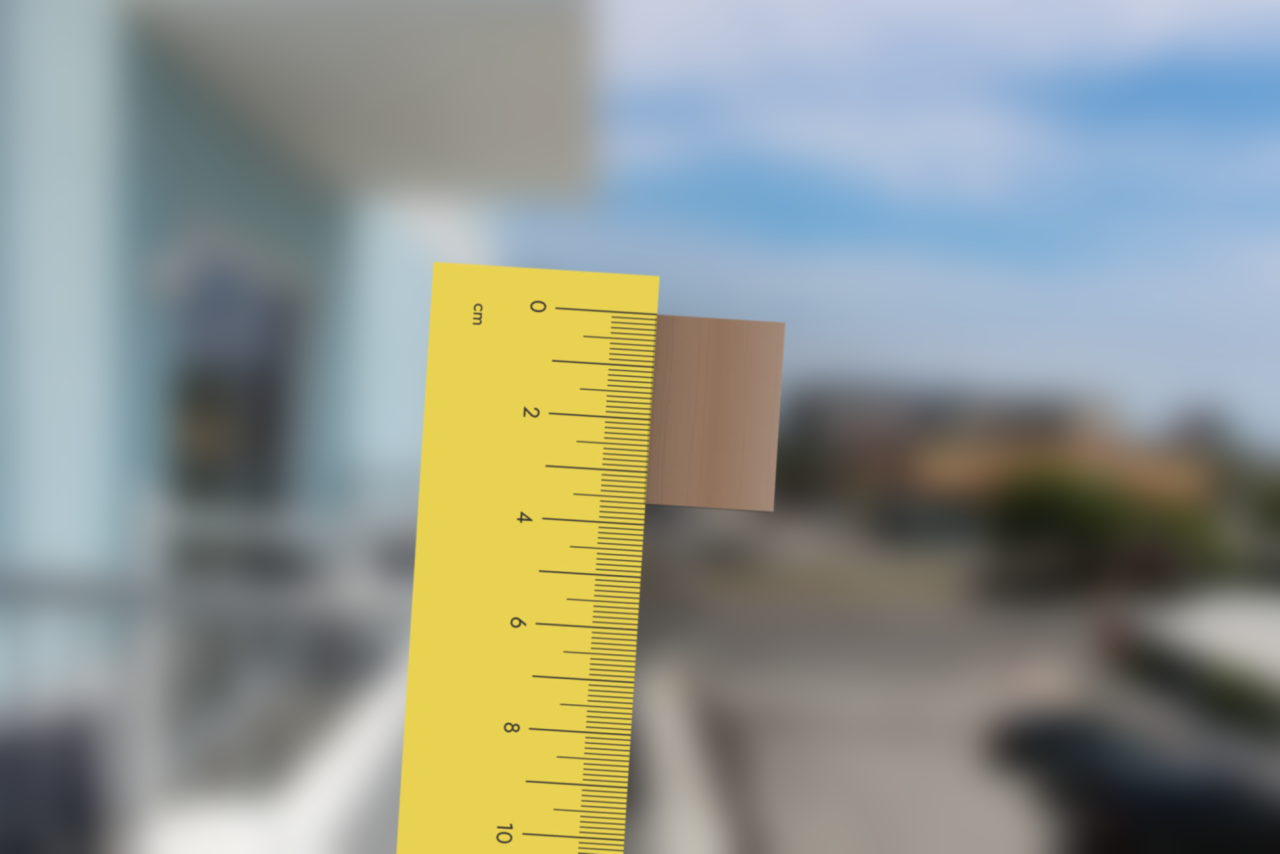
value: {"value": 3.6, "unit": "cm"}
